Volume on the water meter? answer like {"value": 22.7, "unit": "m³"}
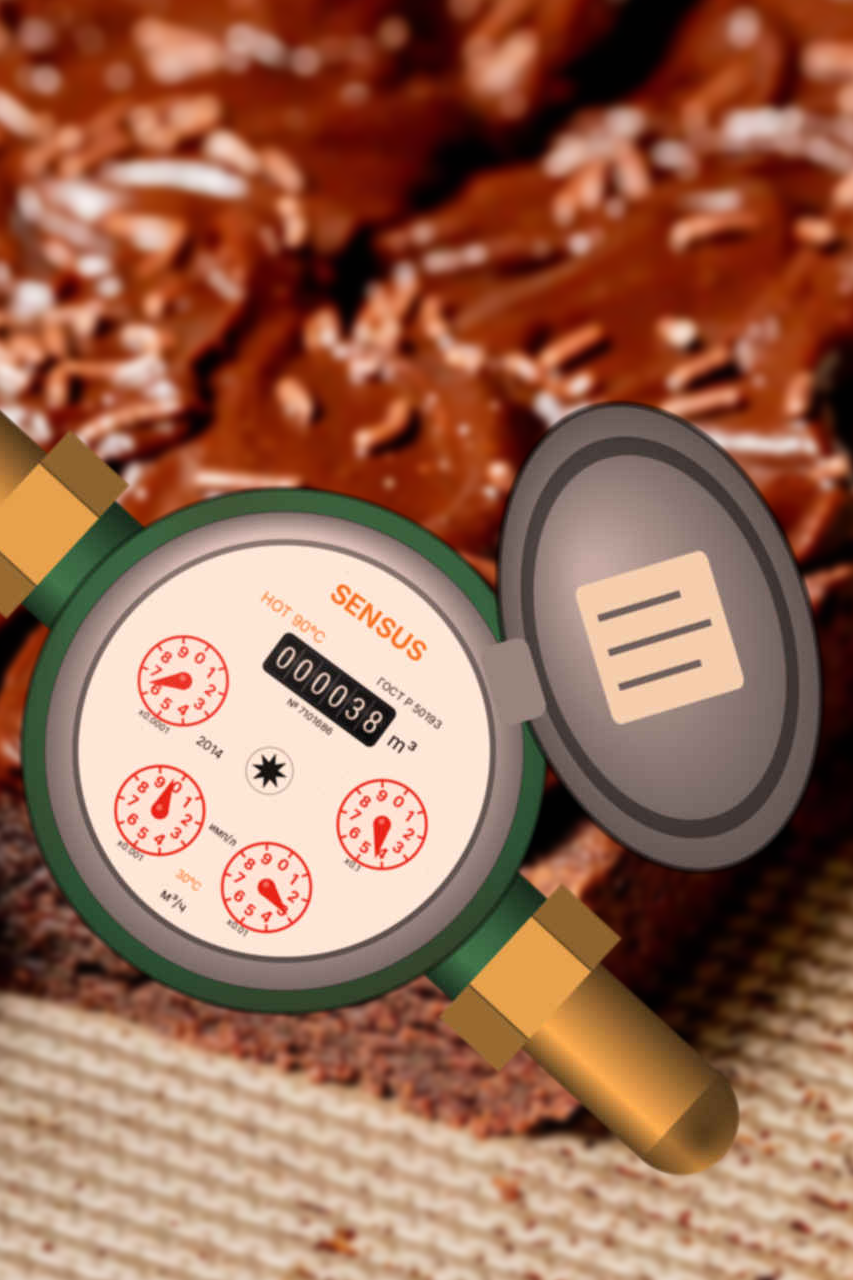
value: {"value": 38.4296, "unit": "m³"}
